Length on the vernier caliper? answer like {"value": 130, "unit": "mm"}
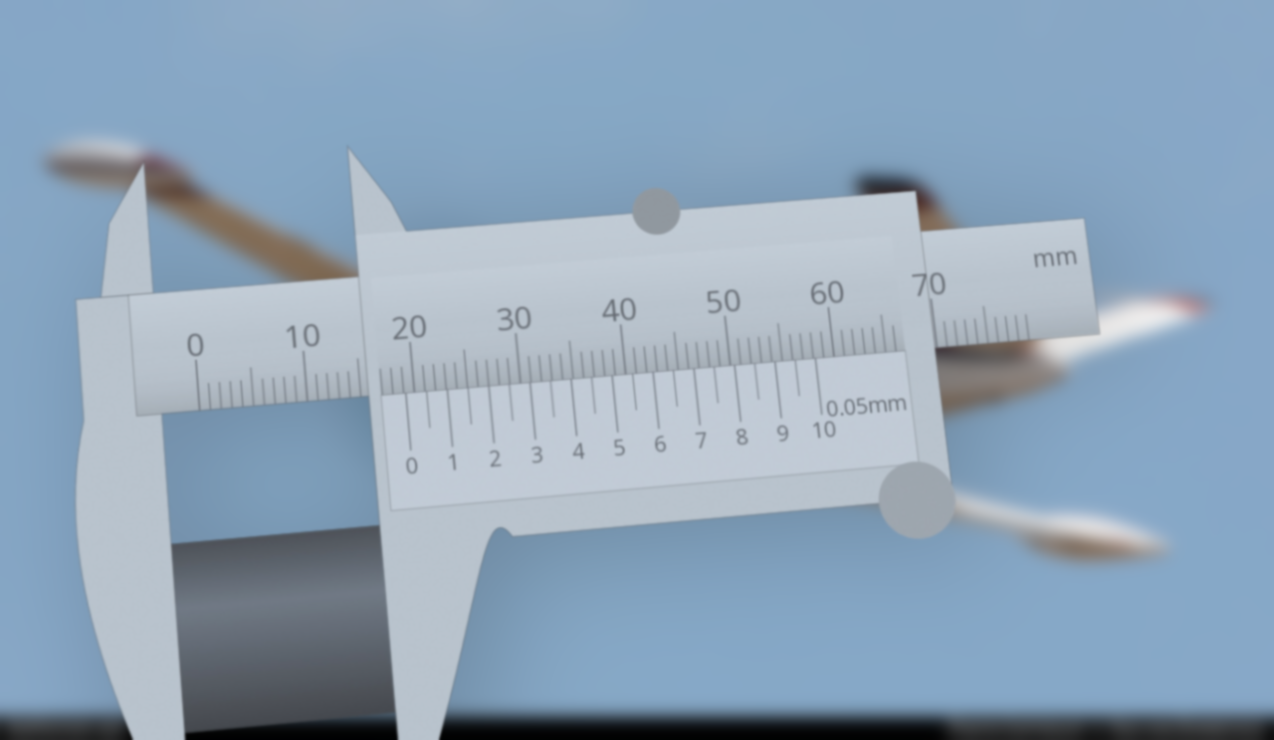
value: {"value": 19.2, "unit": "mm"}
